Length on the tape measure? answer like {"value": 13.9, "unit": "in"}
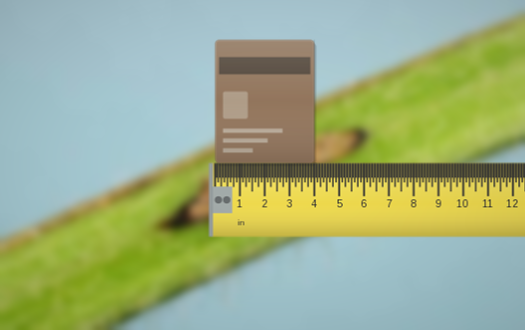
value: {"value": 4, "unit": "in"}
